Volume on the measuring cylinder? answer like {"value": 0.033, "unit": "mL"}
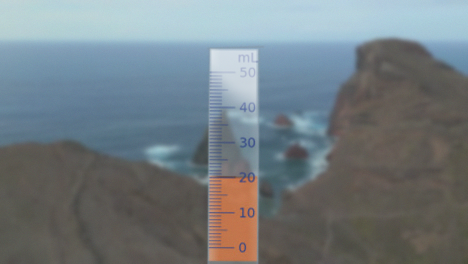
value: {"value": 20, "unit": "mL"}
